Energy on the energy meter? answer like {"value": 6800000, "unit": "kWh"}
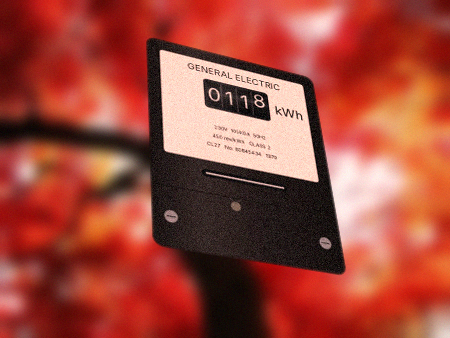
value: {"value": 118, "unit": "kWh"}
